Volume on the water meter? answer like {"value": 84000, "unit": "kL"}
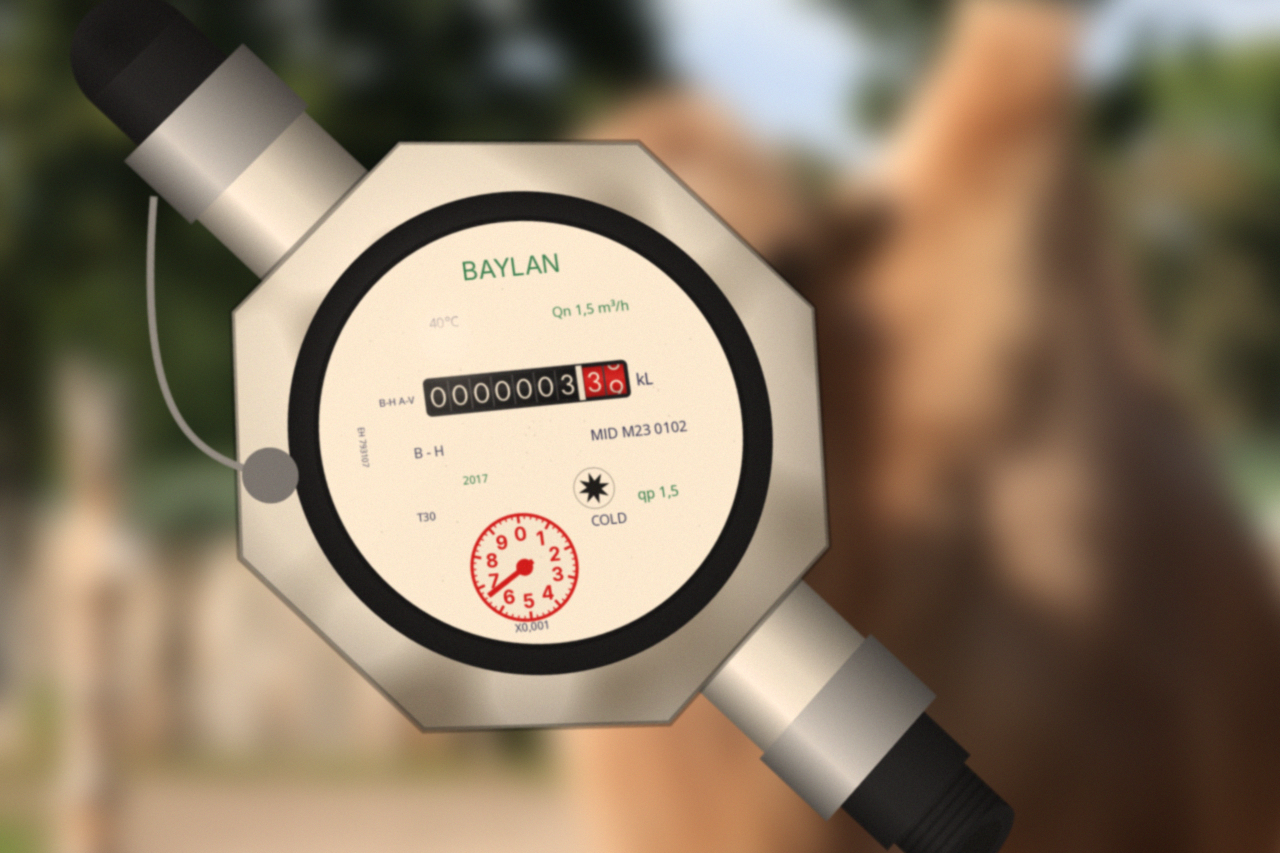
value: {"value": 3.386, "unit": "kL"}
